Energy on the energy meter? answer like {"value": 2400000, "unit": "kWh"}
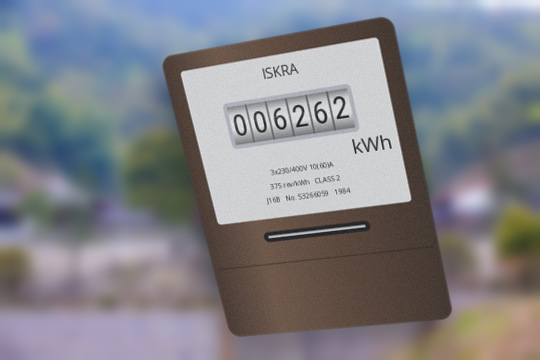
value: {"value": 6262, "unit": "kWh"}
